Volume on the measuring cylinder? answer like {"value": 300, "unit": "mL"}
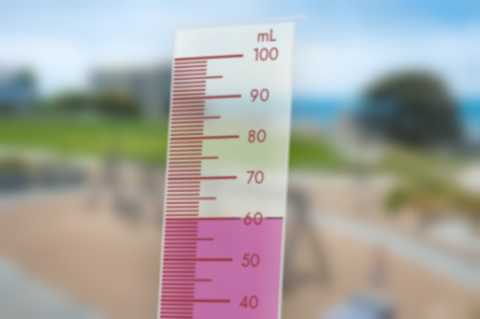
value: {"value": 60, "unit": "mL"}
